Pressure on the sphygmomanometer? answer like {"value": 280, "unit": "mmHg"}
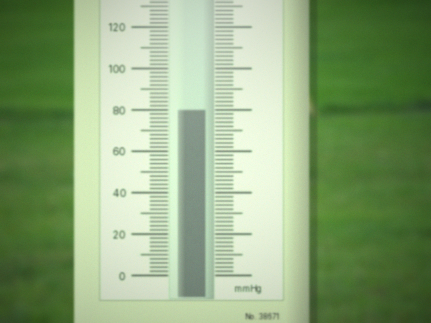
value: {"value": 80, "unit": "mmHg"}
